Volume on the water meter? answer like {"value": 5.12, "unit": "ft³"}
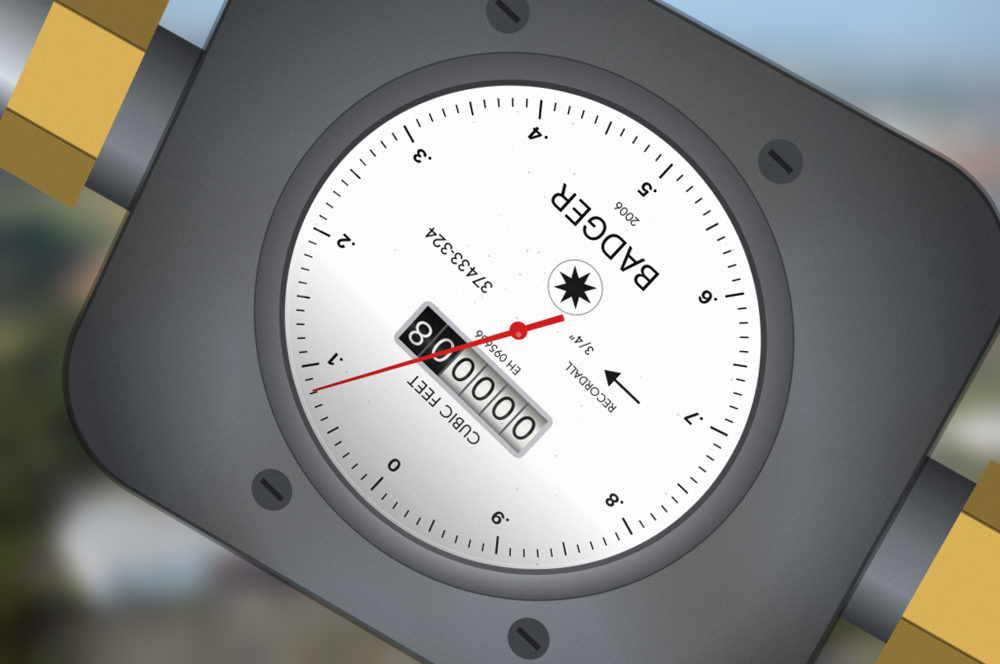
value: {"value": 8.08, "unit": "ft³"}
